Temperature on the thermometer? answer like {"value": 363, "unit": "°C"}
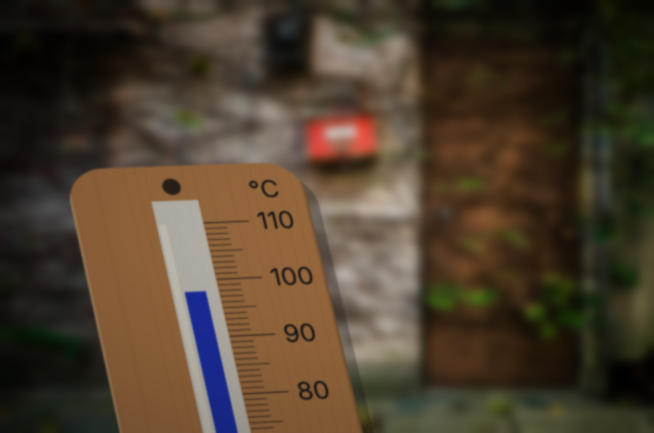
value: {"value": 98, "unit": "°C"}
